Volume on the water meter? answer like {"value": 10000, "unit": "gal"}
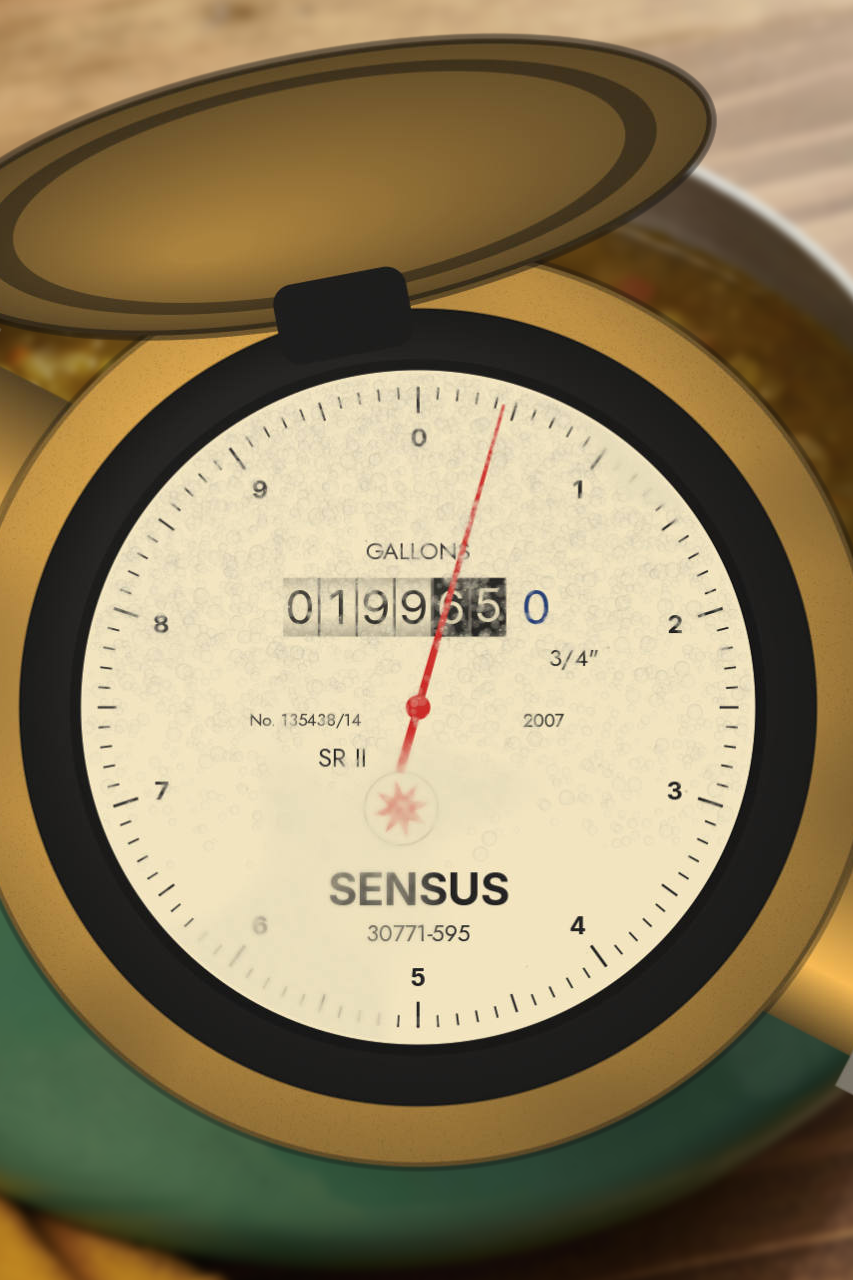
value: {"value": 199650.4, "unit": "gal"}
